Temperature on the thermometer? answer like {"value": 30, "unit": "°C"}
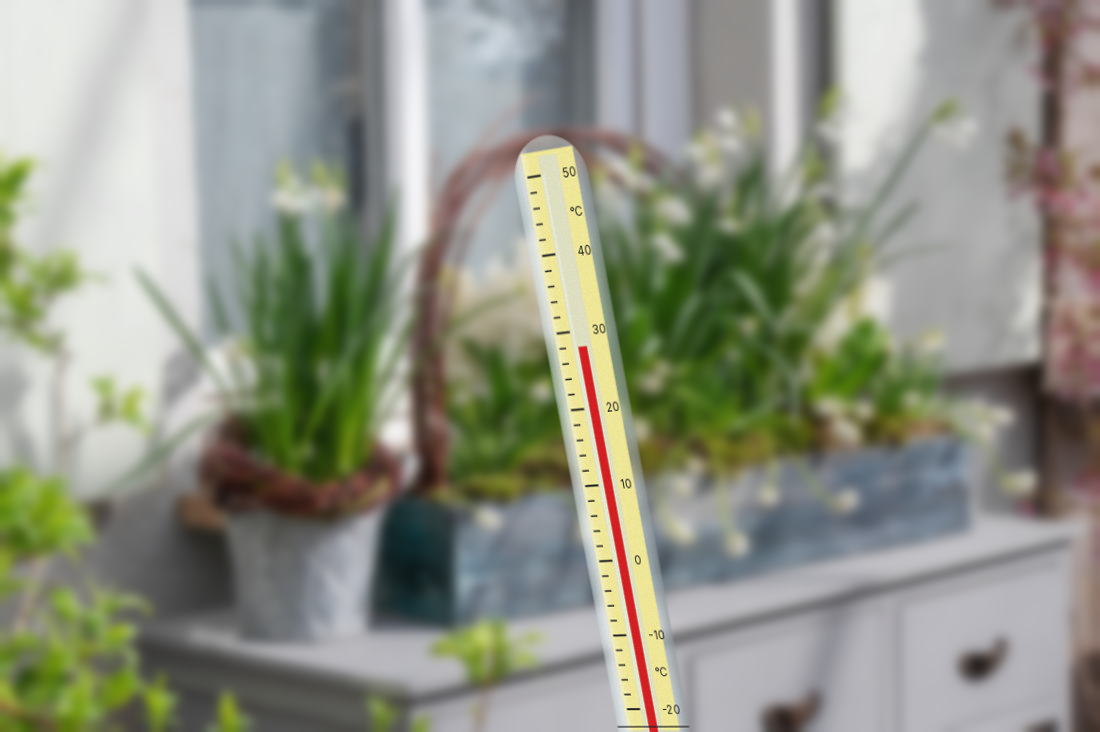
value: {"value": 28, "unit": "°C"}
